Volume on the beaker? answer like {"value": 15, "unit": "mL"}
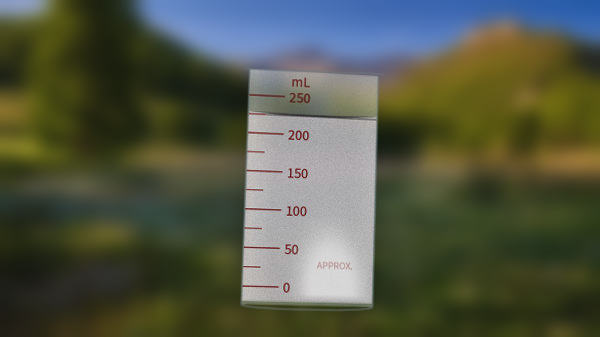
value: {"value": 225, "unit": "mL"}
